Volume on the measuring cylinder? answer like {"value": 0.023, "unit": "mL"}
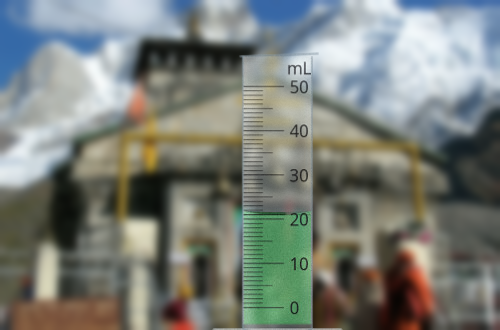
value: {"value": 21, "unit": "mL"}
